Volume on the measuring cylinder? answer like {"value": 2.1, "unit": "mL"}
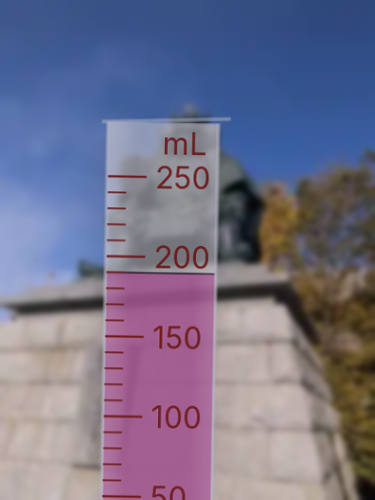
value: {"value": 190, "unit": "mL"}
